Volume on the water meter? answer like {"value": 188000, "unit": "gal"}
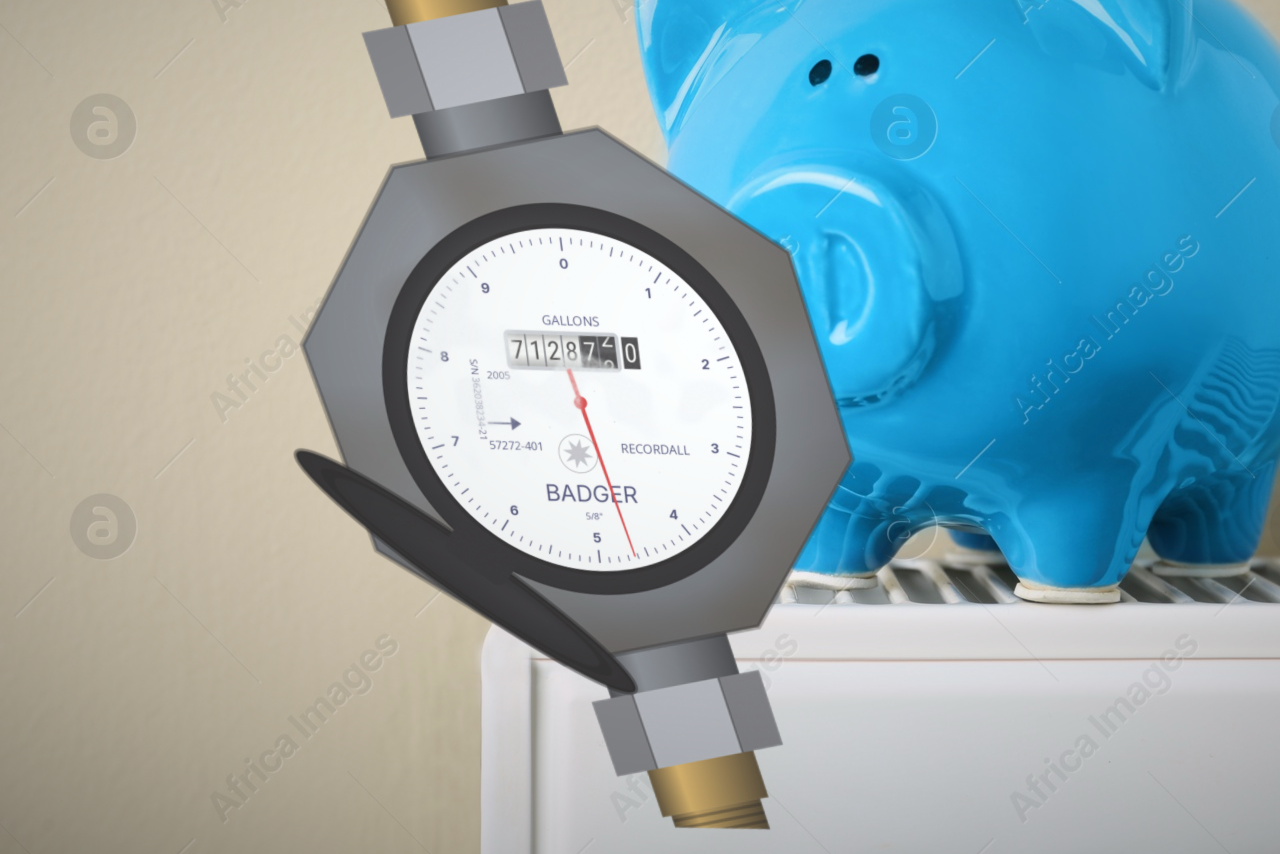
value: {"value": 7128724.6, "unit": "gal"}
